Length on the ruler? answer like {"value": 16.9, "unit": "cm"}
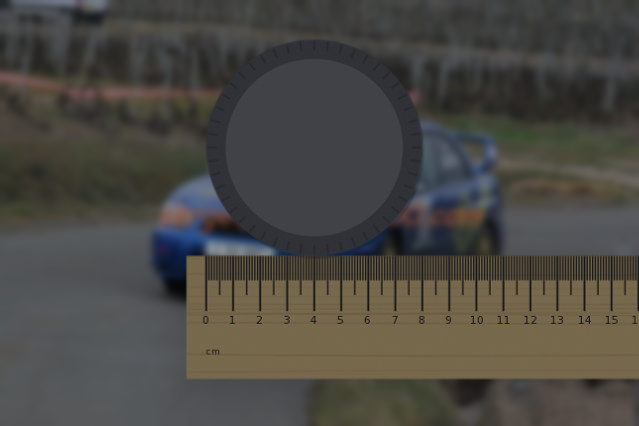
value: {"value": 8, "unit": "cm"}
